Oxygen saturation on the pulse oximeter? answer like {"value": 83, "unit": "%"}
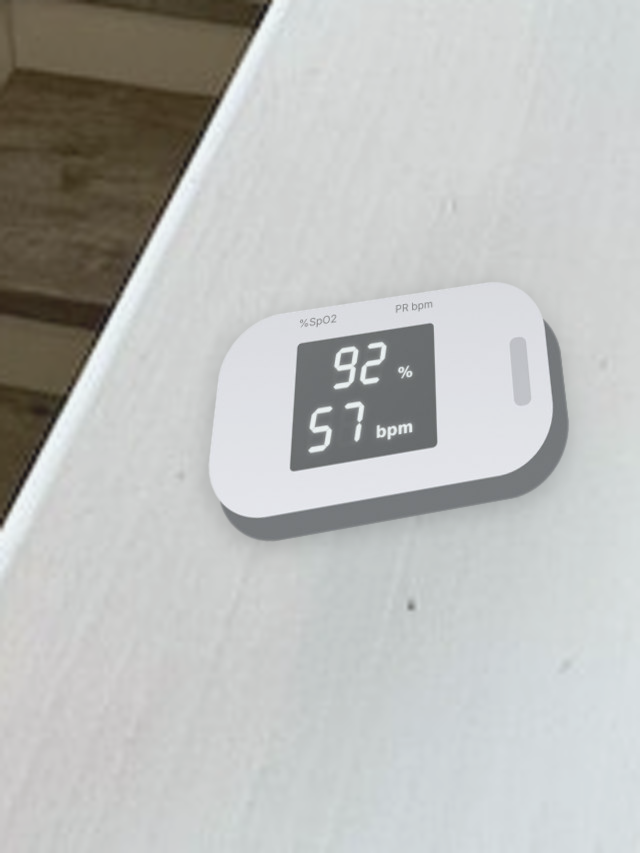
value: {"value": 92, "unit": "%"}
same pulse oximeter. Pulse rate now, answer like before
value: {"value": 57, "unit": "bpm"}
